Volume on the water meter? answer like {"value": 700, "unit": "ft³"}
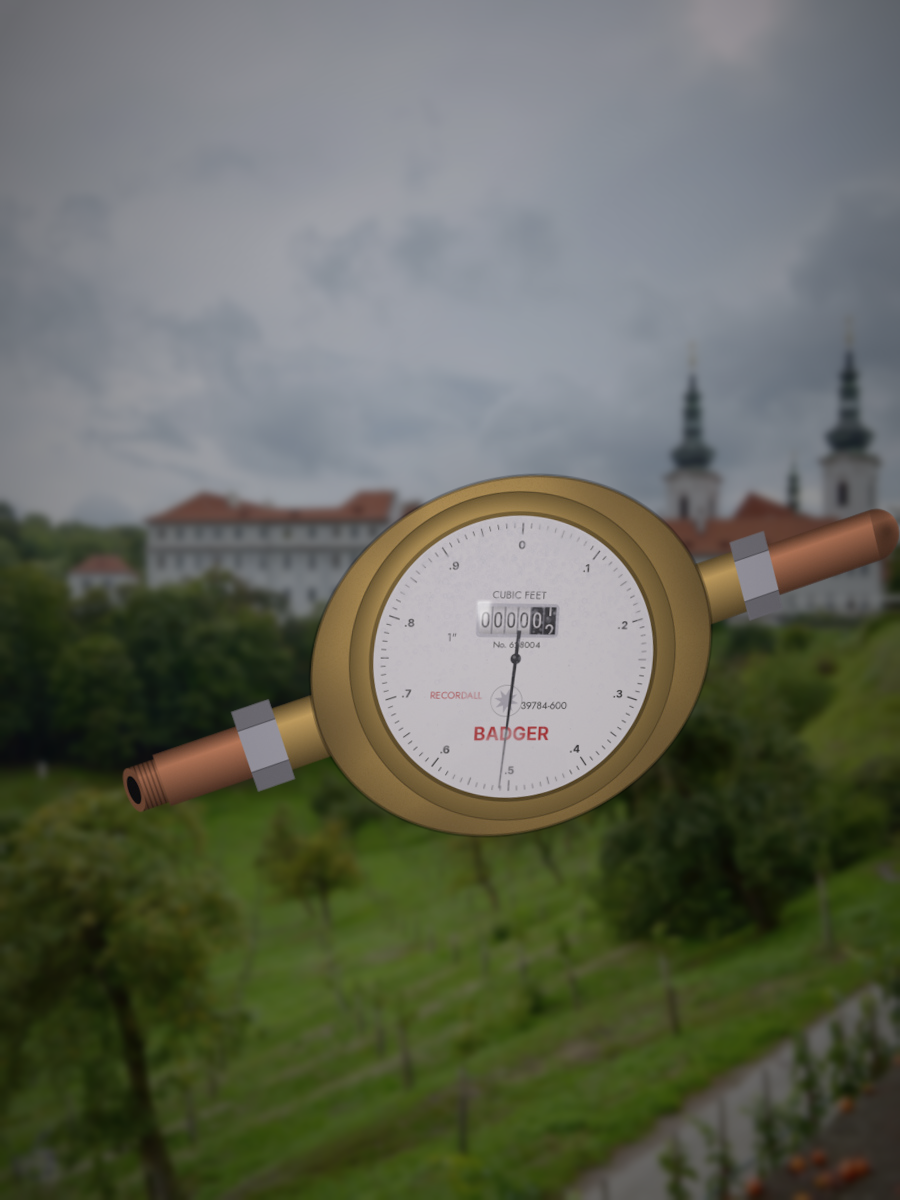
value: {"value": 1.51, "unit": "ft³"}
